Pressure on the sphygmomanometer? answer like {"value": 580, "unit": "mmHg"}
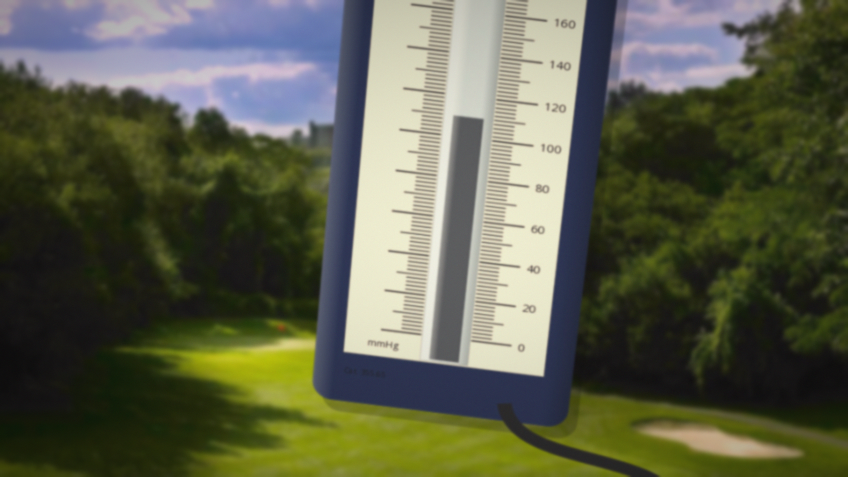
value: {"value": 110, "unit": "mmHg"}
